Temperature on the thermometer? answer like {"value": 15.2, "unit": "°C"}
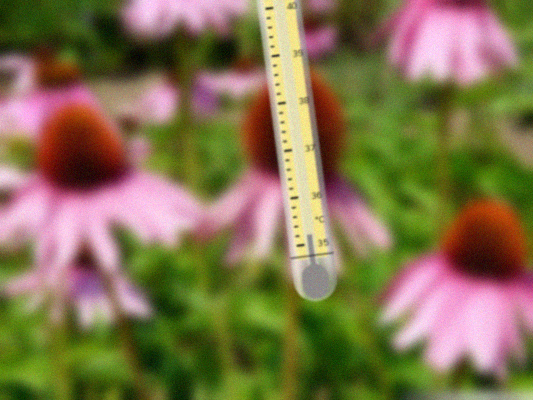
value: {"value": 35.2, "unit": "°C"}
